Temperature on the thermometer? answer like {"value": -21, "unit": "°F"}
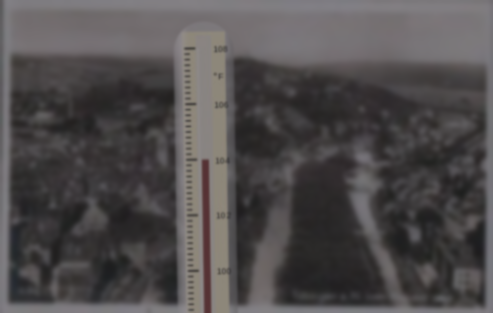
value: {"value": 104, "unit": "°F"}
